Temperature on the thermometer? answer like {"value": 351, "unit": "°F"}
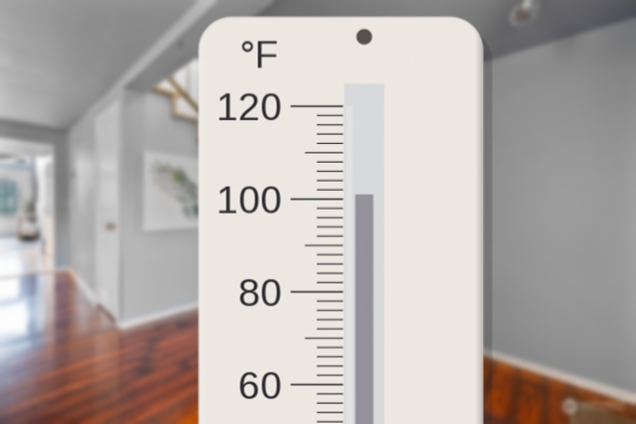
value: {"value": 101, "unit": "°F"}
